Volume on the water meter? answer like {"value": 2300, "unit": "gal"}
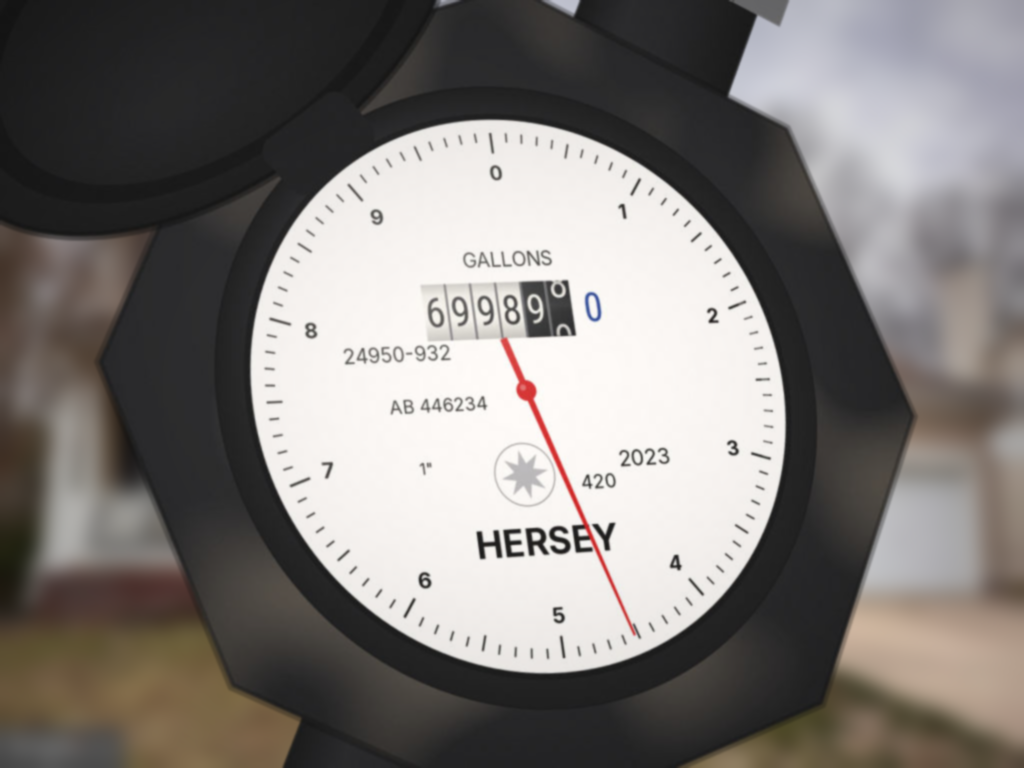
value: {"value": 6998984.5, "unit": "gal"}
